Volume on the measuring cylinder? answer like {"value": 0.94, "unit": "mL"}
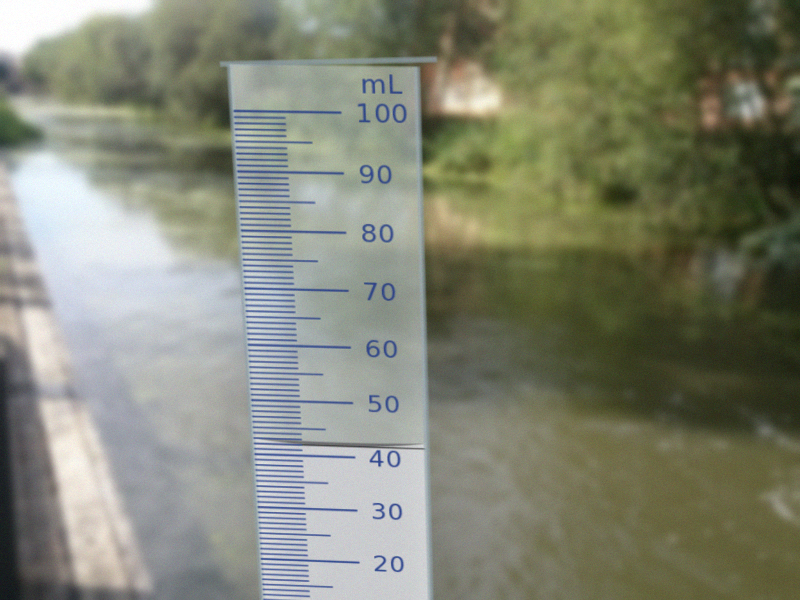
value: {"value": 42, "unit": "mL"}
